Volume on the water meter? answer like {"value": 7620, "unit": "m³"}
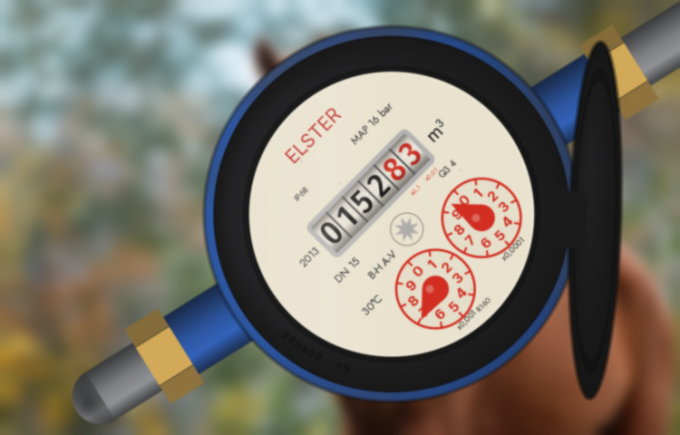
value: {"value": 152.8369, "unit": "m³"}
